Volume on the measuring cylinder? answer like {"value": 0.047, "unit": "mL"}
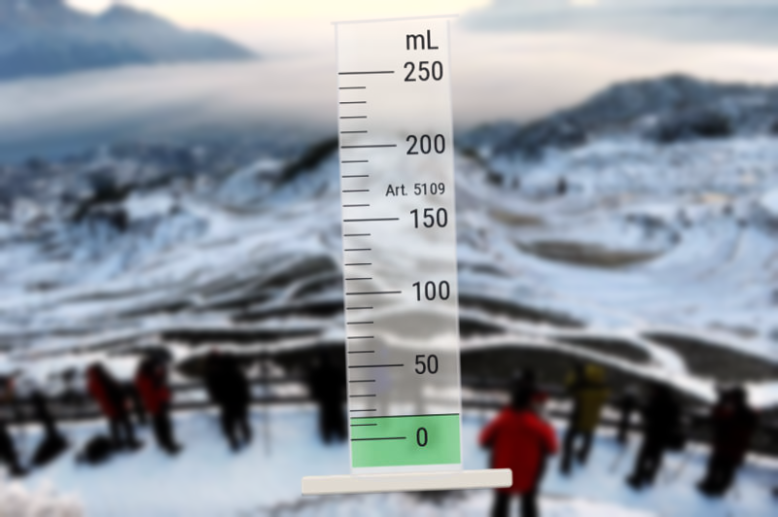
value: {"value": 15, "unit": "mL"}
